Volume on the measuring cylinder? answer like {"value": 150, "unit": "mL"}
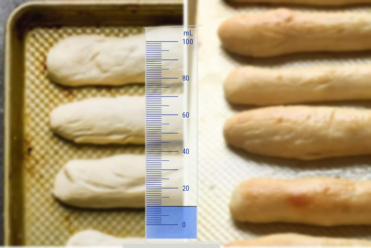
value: {"value": 10, "unit": "mL"}
